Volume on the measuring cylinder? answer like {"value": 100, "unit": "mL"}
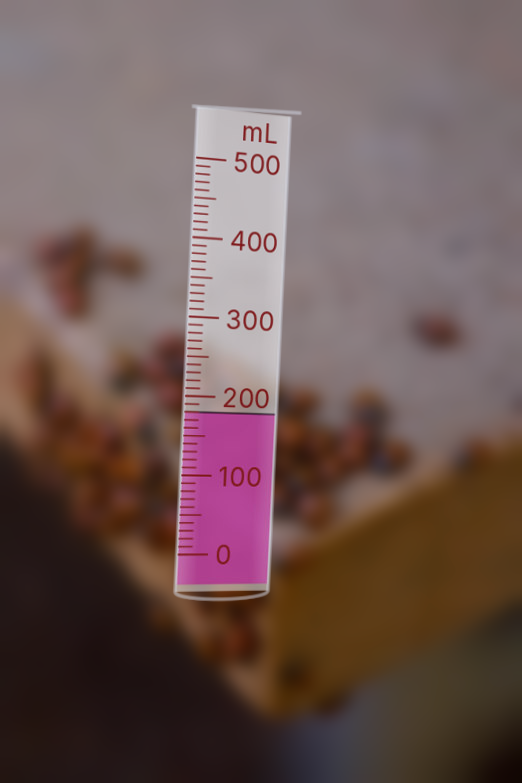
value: {"value": 180, "unit": "mL"}
